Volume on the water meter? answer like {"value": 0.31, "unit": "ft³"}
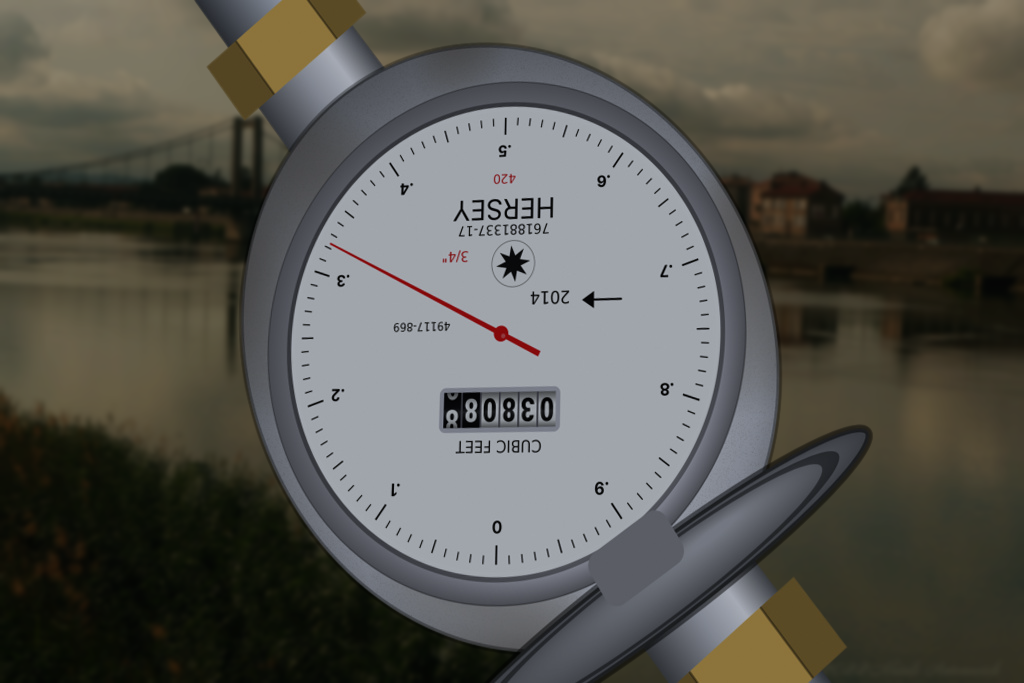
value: {"value": 38088.32, "unit": "ft³"}
